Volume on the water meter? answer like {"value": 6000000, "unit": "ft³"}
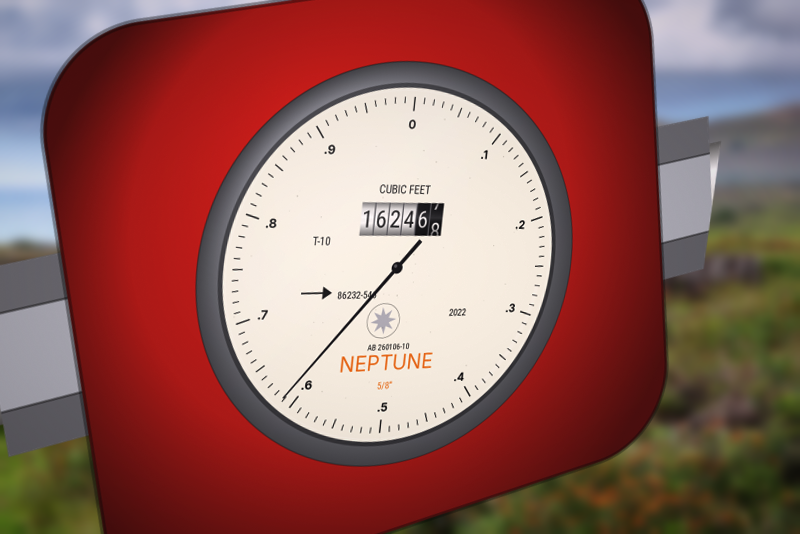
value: {"value": 162467.61, "unit": "ft³"}
